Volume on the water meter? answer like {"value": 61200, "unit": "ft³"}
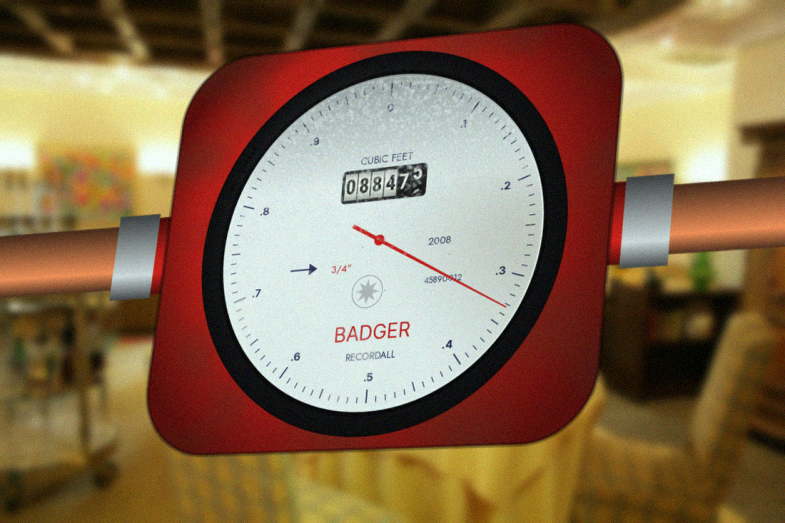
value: {"value": 88475.33, "unit": "ft³"}
